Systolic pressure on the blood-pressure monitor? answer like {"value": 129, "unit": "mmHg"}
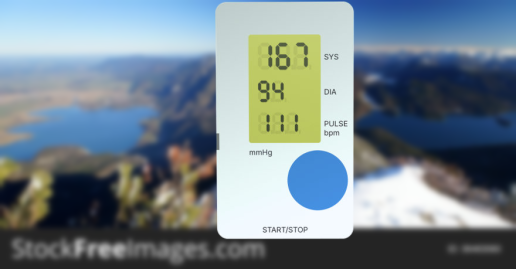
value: {"value": 167, "unit": "mmHg"}
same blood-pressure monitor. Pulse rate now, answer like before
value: {"value": 111, "unit": "bpm"}
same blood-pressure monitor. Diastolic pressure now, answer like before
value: {"value": 94, "unit": "mmHg"}
